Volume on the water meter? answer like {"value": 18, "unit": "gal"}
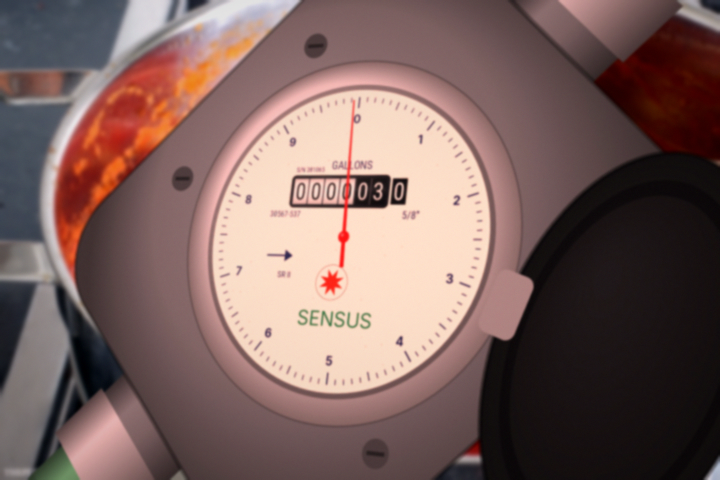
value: {"value": 29.9, "unit": "gal"}
